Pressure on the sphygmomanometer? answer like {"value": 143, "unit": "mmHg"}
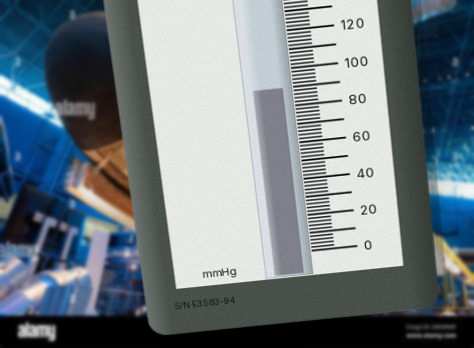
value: {"value": 90, "unit": "mmHg"}
